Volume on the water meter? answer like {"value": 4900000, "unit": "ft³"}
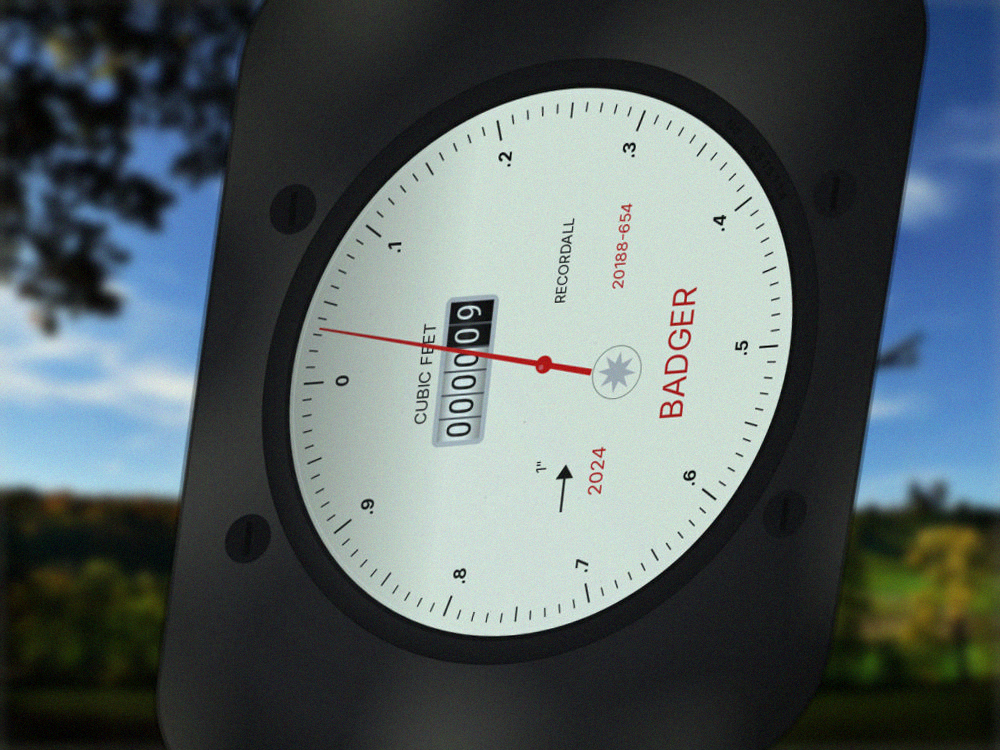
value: {"value": 9.03, "unit": "ft³"}
